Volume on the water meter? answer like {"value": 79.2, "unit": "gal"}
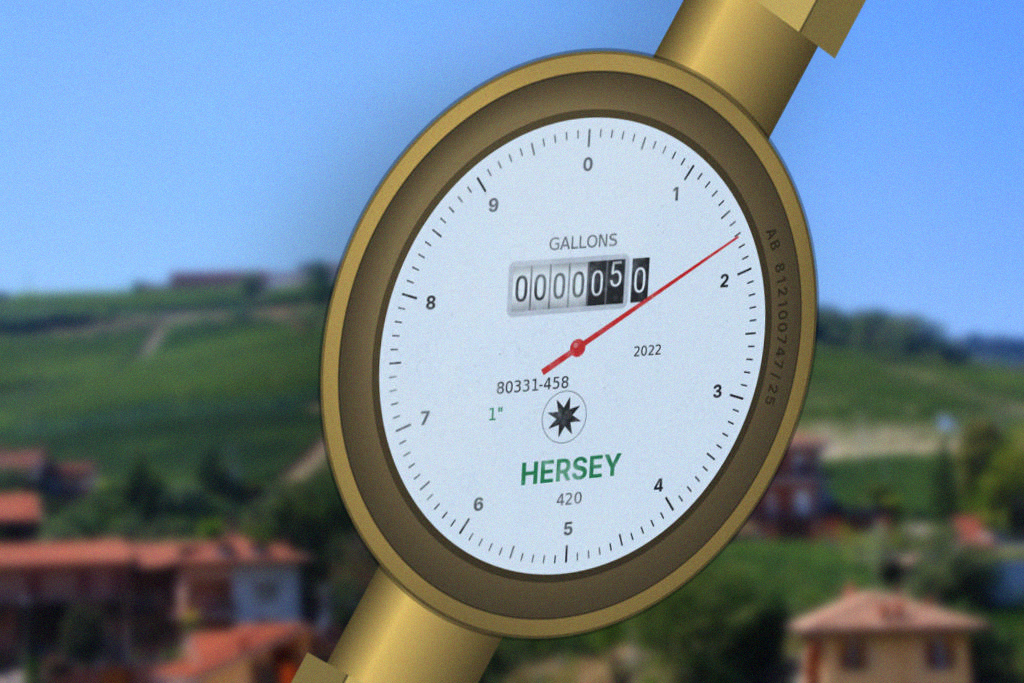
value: {"value": 51.7, "unit": "gal"}
